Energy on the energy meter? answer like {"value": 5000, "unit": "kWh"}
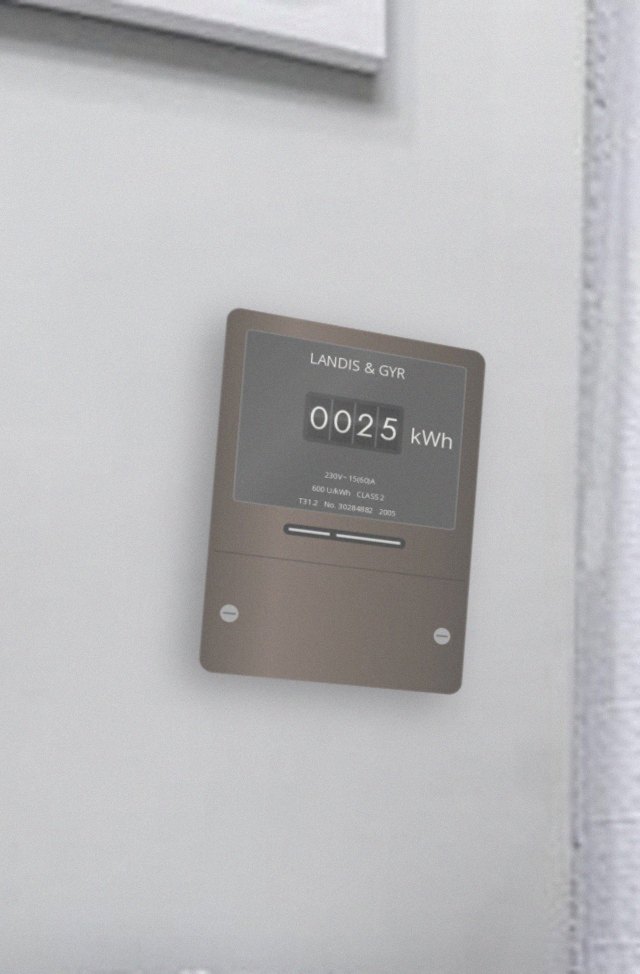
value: {"value": 25, "unit": "kWh"}
